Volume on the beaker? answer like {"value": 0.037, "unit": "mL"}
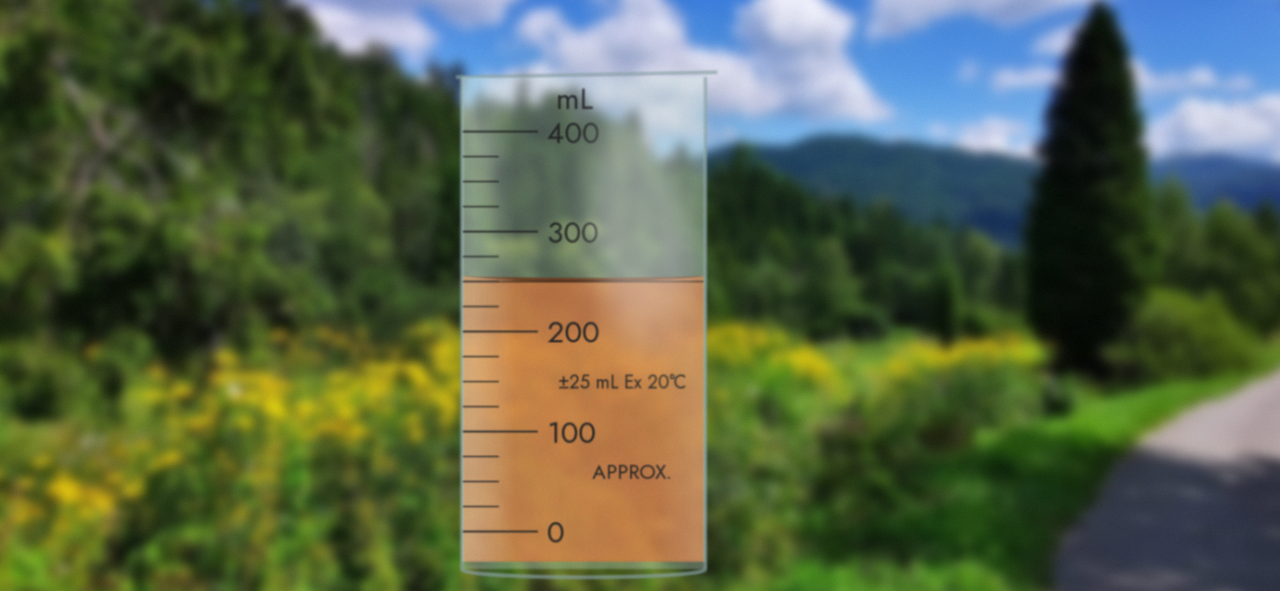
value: {"value": 250, "unit": "mL"}
